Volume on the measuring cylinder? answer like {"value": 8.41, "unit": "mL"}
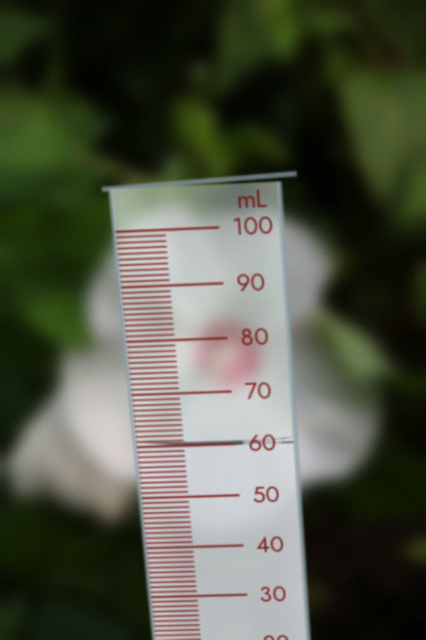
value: {"value": 60, "unit": "mL"}
